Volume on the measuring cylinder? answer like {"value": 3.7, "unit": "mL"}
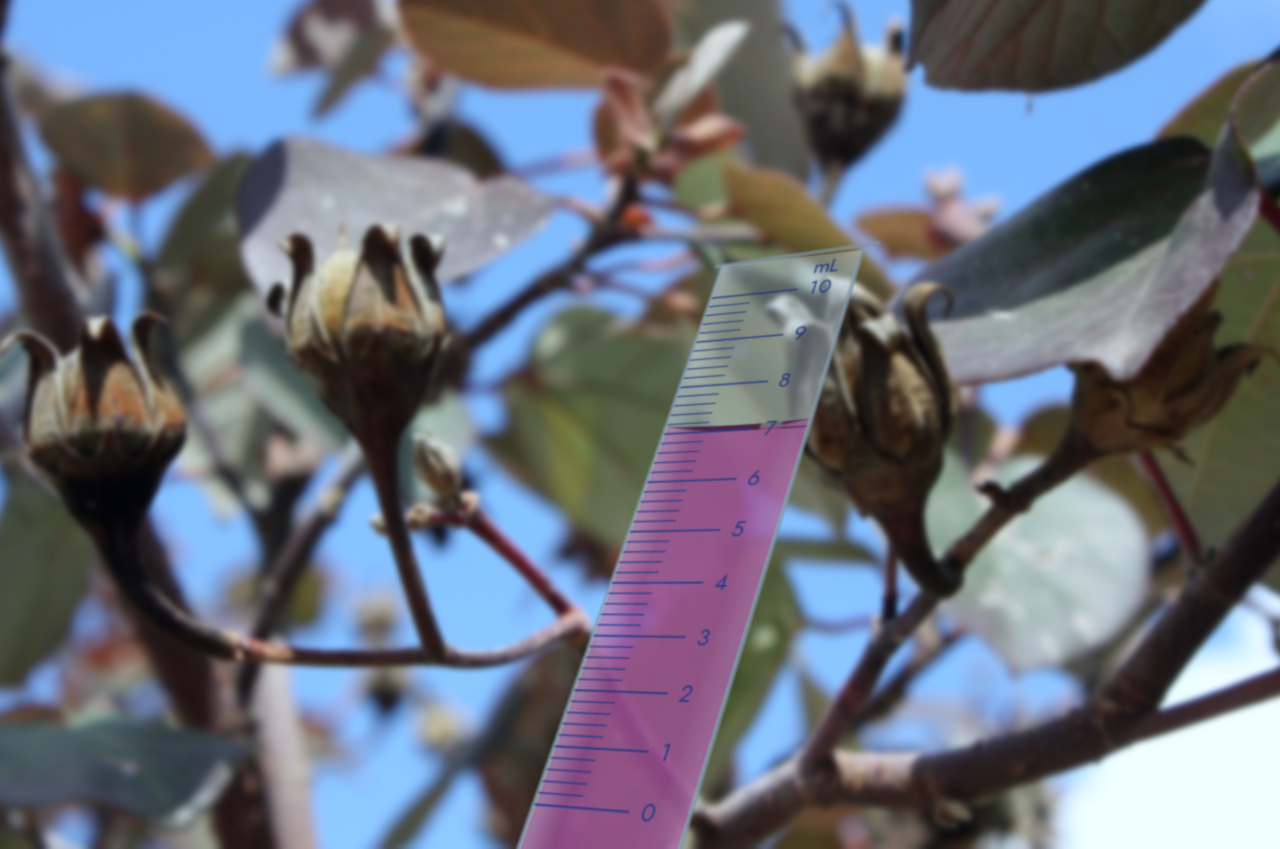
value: {"value": 7, "unit": "mL"}
